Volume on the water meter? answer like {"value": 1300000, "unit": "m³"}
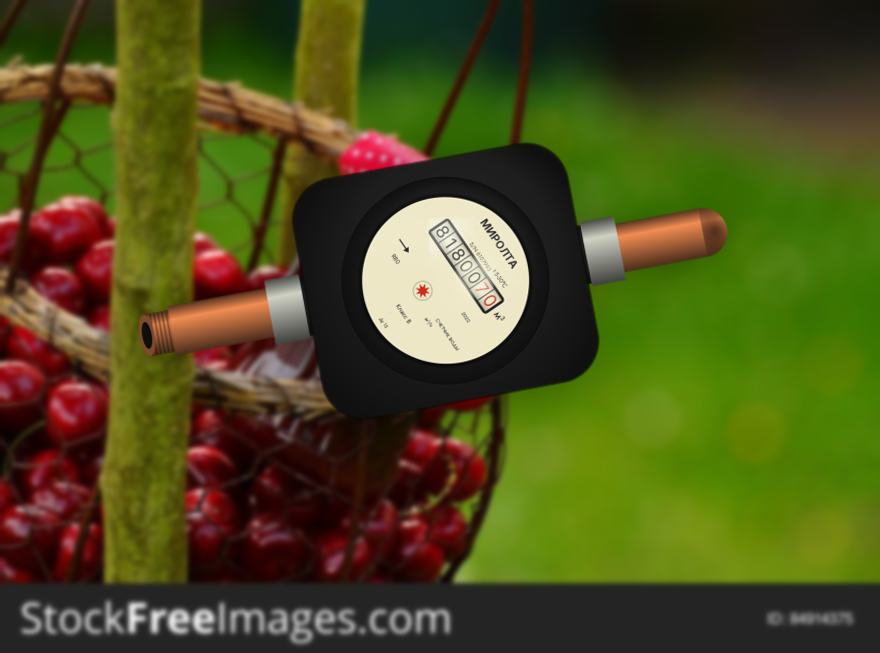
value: {"value": 81800.70, "unit": "m³"}
